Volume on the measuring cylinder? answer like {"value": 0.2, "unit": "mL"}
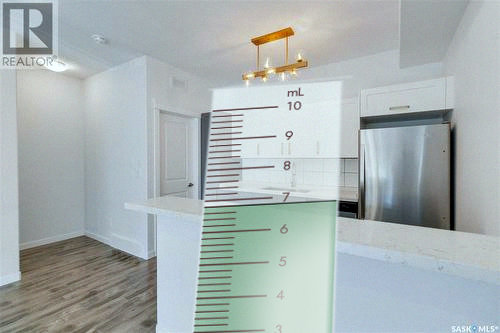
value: {"value": 6.8, "unit": "mL"}
